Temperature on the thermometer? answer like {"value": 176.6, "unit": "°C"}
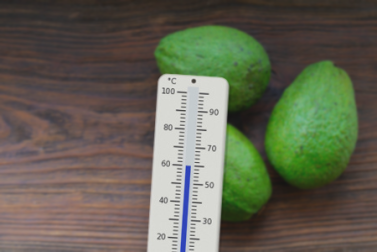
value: {"value": 60, "unit": "°C"}
